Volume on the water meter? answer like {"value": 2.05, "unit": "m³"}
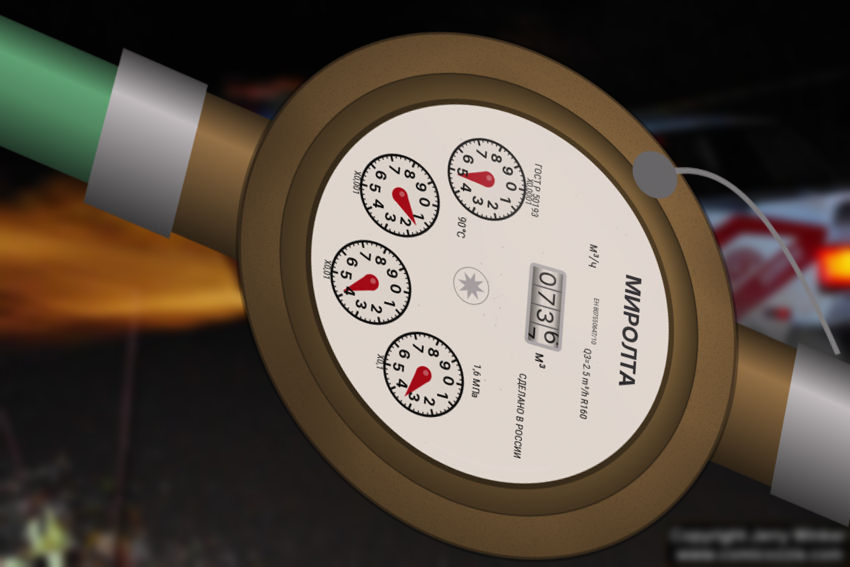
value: {"value": 736.3414, "unit": "m³"}
